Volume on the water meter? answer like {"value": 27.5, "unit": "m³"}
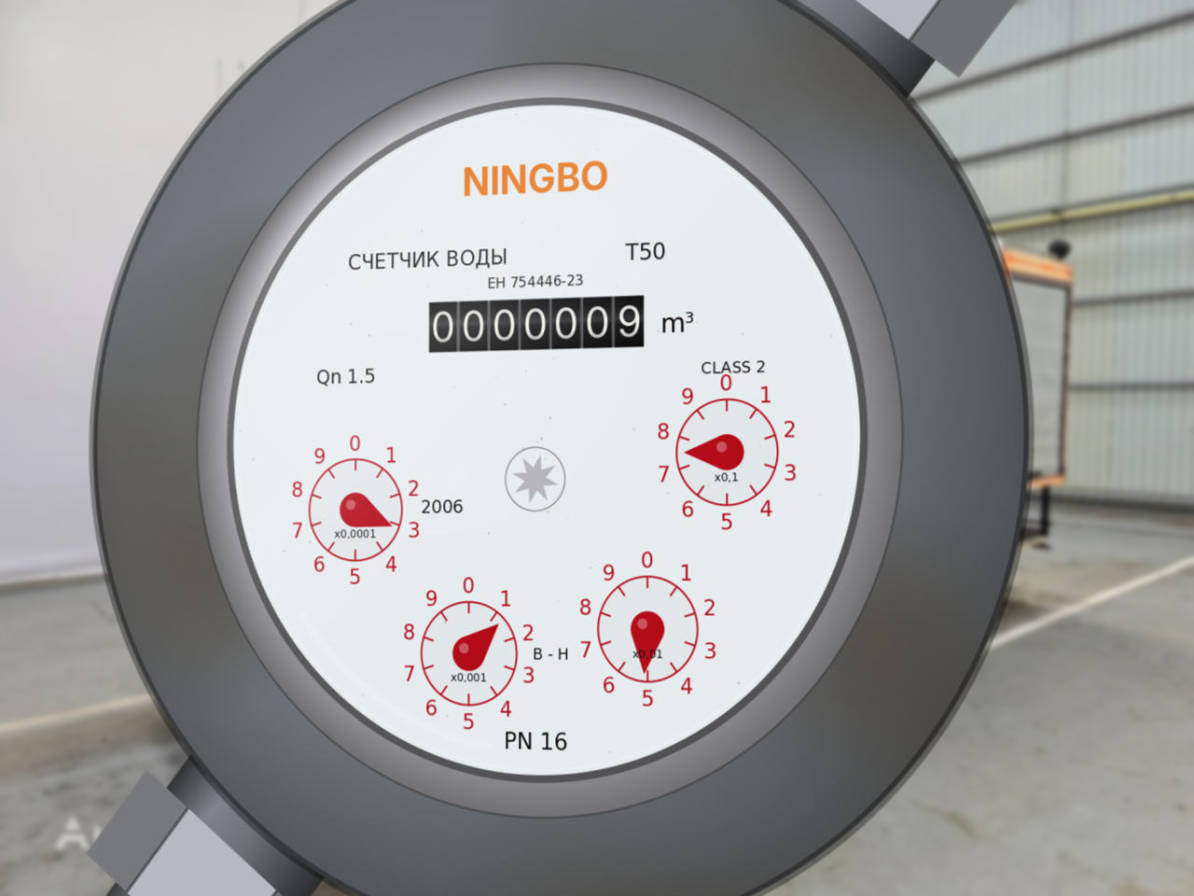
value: {"value": 9.7513, "unit": "m³"}
